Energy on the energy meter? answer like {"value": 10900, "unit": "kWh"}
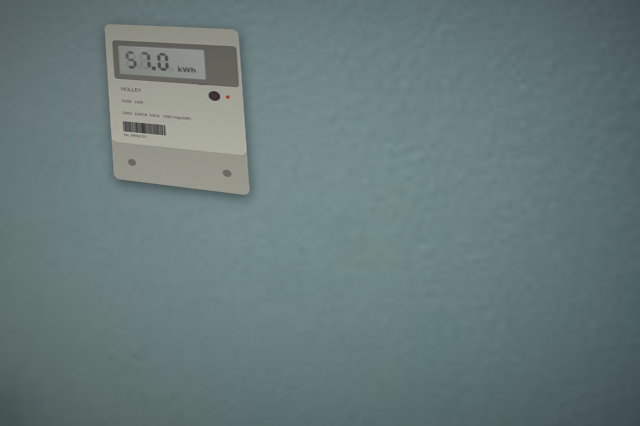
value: {"value": 57.0, "unit": "kWh"}
